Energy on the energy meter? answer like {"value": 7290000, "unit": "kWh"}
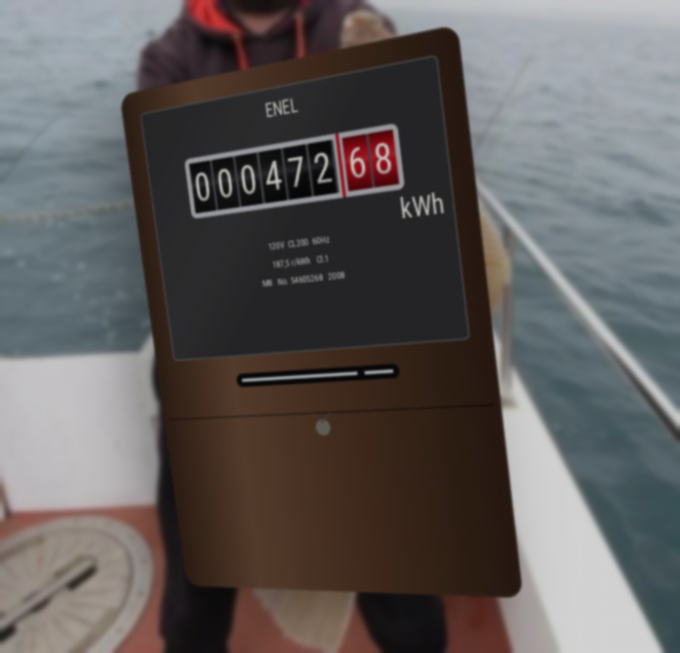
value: {"value": 472.68, "unit": "kWh"}
